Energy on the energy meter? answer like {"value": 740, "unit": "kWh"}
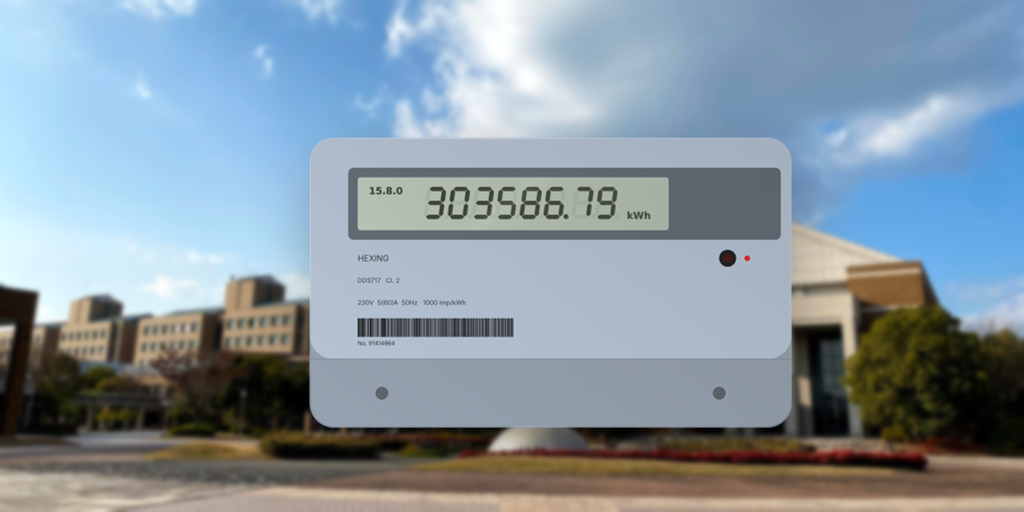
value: {"value": 303586.79, "unit": "kWh"}
